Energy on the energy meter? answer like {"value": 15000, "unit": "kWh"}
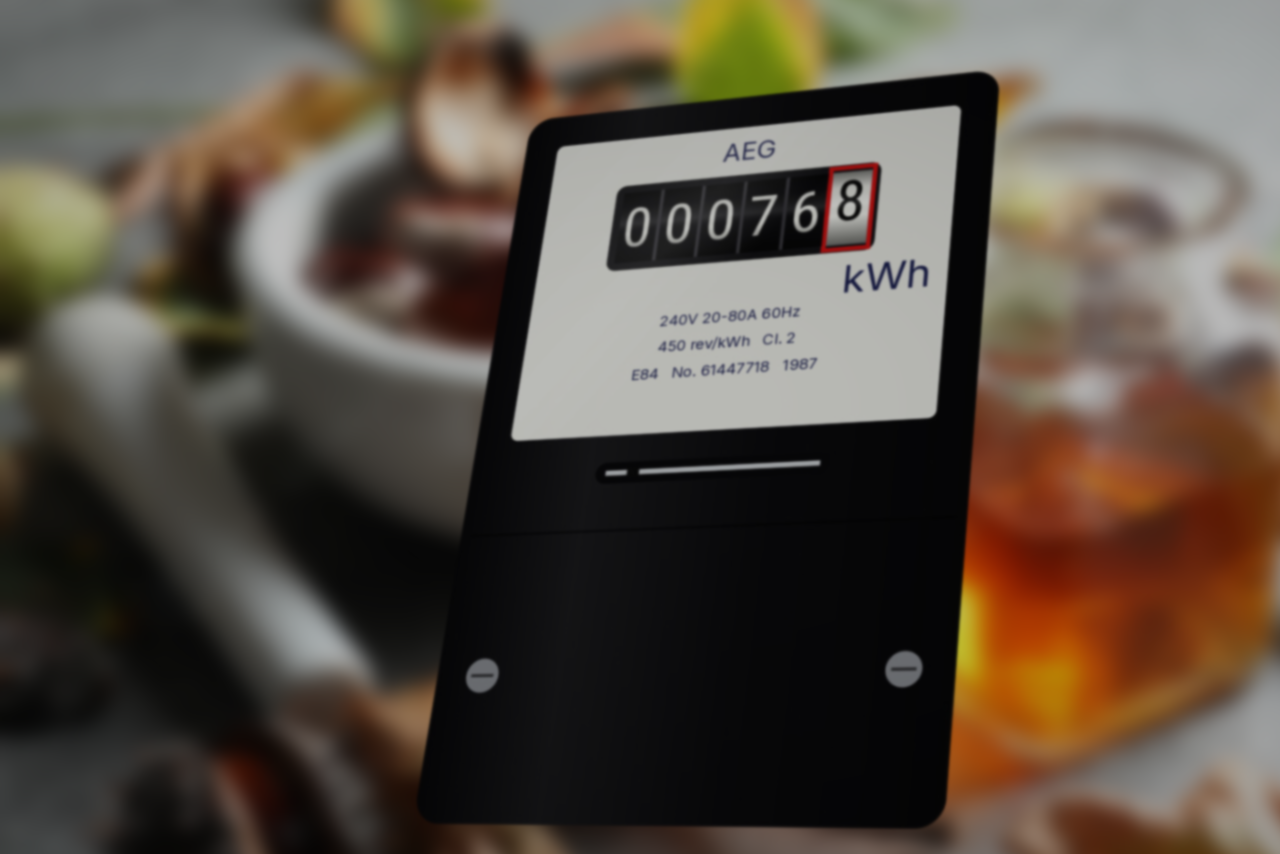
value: {"value": 76.8, "unit": "kWh"}
